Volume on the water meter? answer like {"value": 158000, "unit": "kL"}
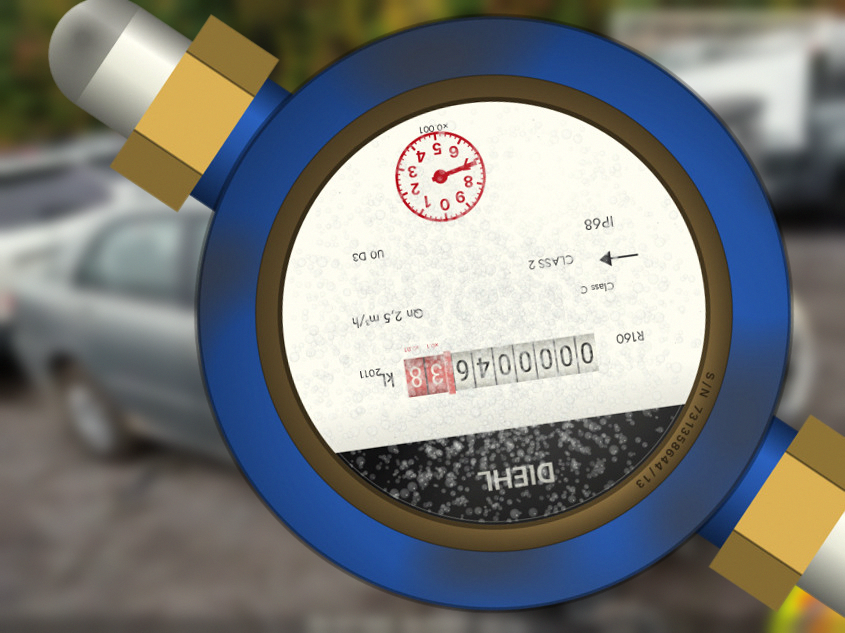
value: {"value": 46.387, "unit": "kL"}
